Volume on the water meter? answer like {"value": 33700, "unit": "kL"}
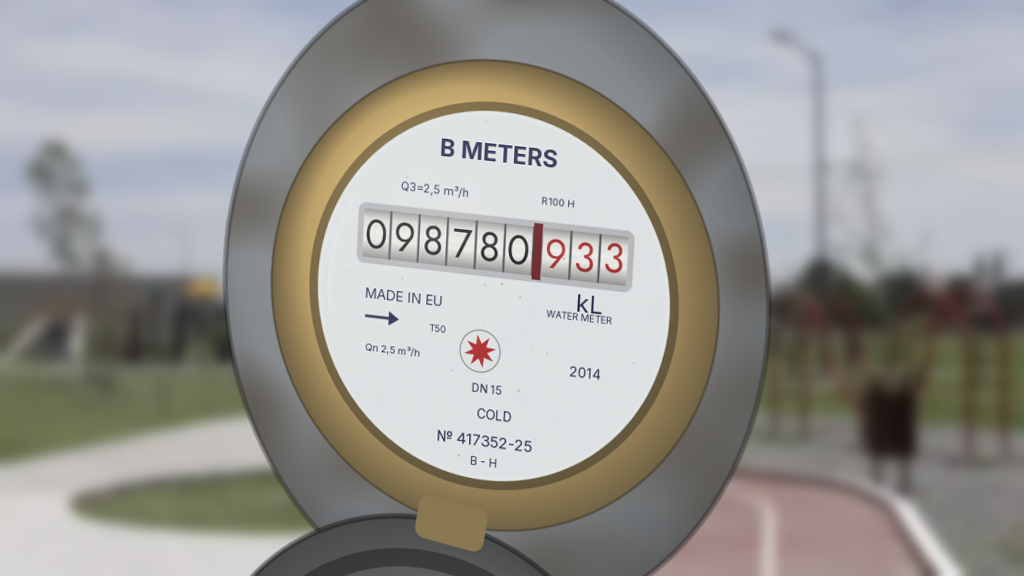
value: {"value": 98780.933, "unit": "kL"}
